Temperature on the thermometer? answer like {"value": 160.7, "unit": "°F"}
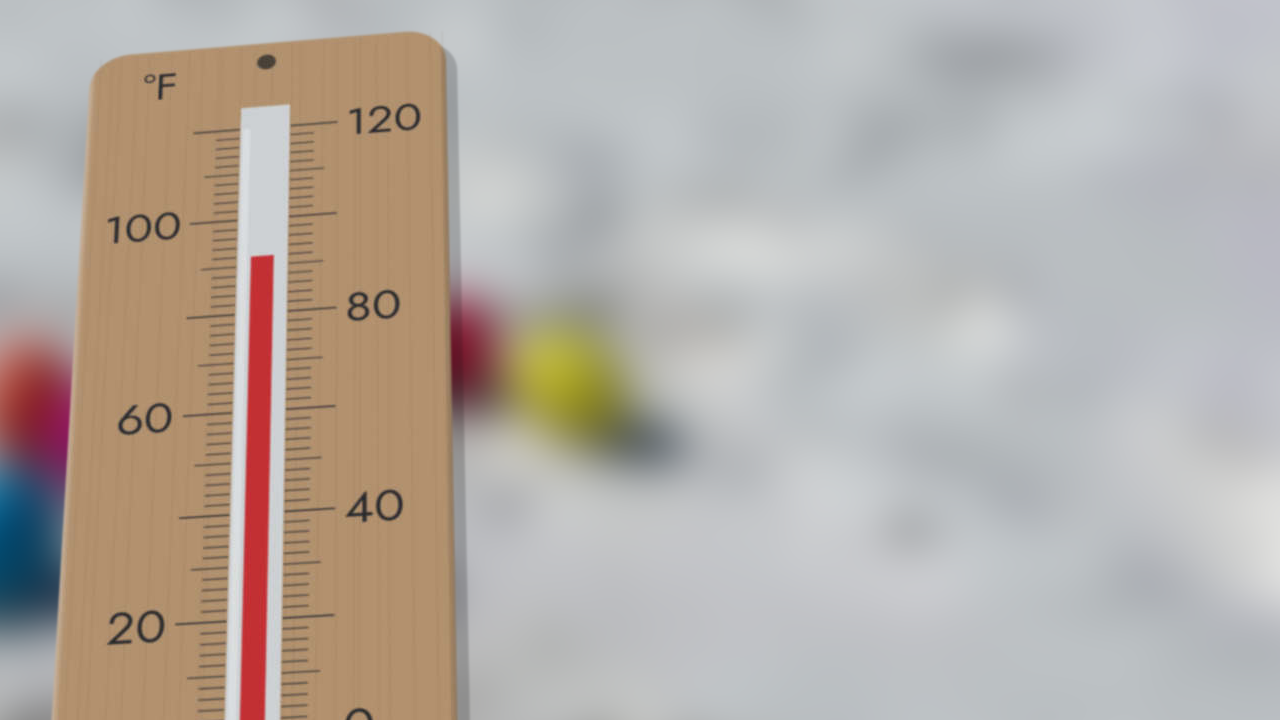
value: {"value": 92, "unit": "°F"}
